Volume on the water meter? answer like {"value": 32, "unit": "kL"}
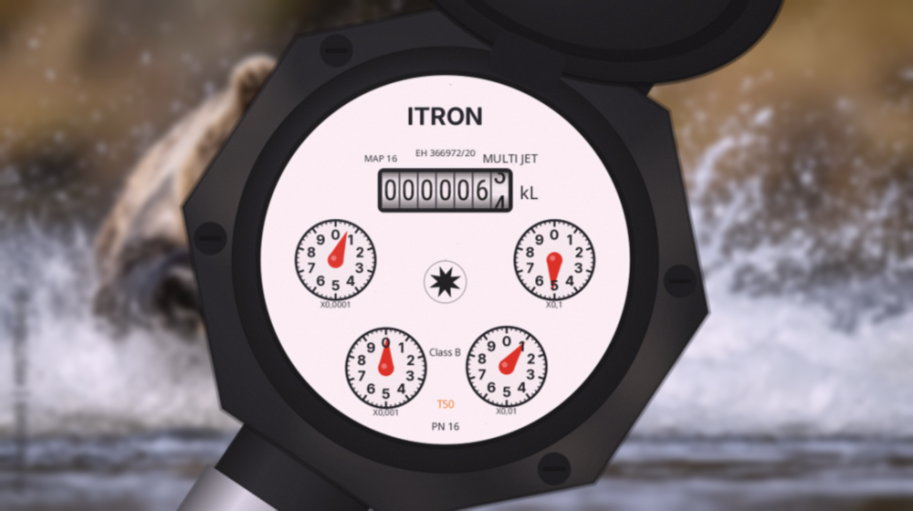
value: {"value": 63.5100, "unit": "kL"}
